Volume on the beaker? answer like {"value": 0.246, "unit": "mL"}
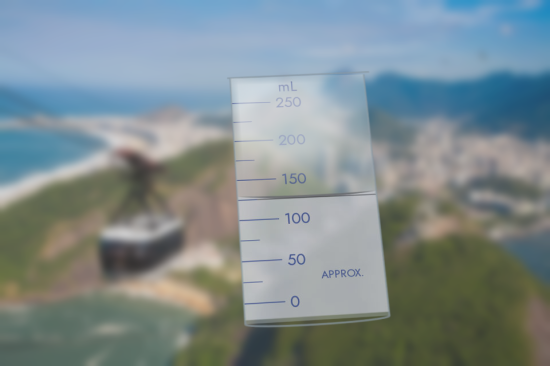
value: {"value": 125, "unit": "mL"}
